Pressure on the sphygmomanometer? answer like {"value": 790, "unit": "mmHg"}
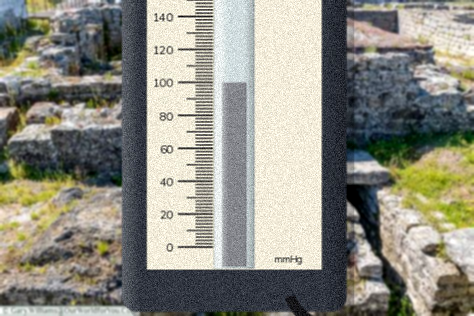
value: {"value": 100, "unit": "mmHg"}
